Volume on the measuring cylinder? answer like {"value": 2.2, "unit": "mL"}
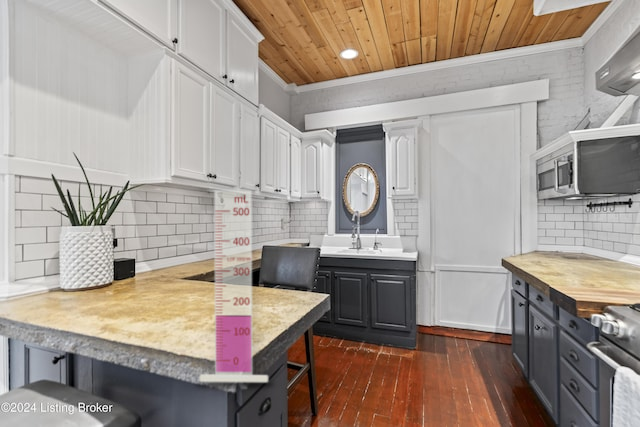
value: {"value": 150, "unit": "mL"}
